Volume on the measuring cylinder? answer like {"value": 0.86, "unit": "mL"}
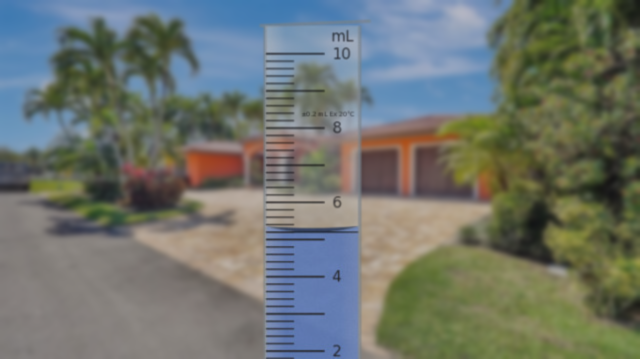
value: {"value": 5.2, "unit": "mL"}
